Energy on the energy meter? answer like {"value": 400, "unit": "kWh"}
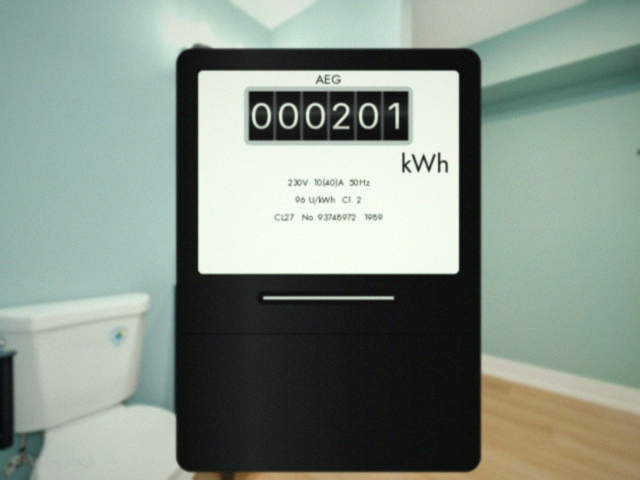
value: {"value": 201, "unit": "kWh"}
